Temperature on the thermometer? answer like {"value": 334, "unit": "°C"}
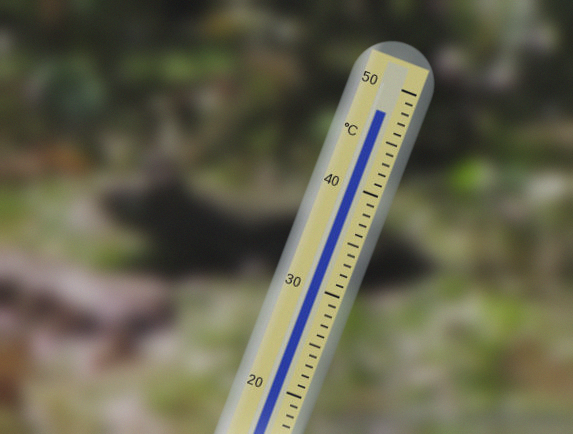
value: {"value": 47.5, "unit": "°C"}
